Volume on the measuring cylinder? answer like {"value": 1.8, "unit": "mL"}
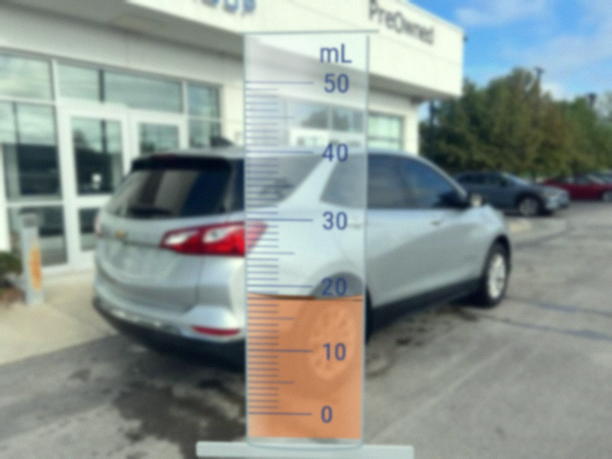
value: {"value": 18, "unit": "mL"}
